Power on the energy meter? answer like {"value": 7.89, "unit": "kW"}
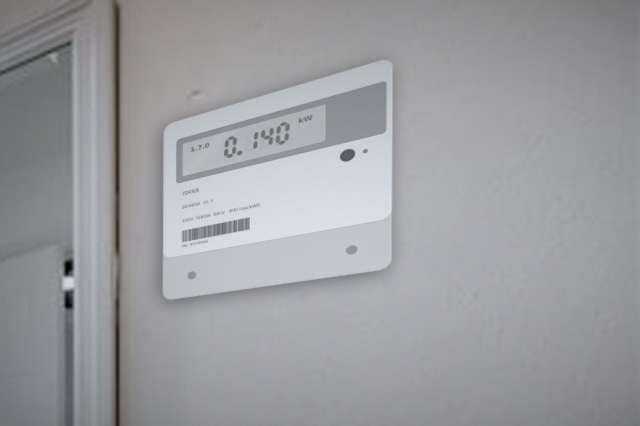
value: {"value": 0.140, "unit": "kW"}
